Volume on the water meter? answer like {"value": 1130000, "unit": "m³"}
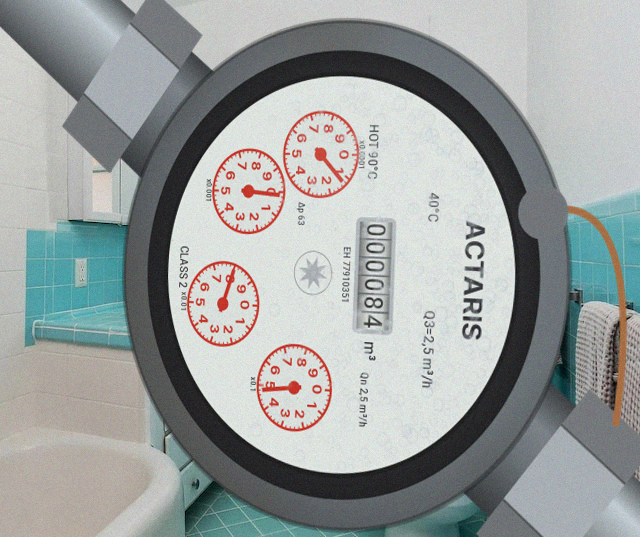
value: {"value": 84.4801, "unit": "m³"}
